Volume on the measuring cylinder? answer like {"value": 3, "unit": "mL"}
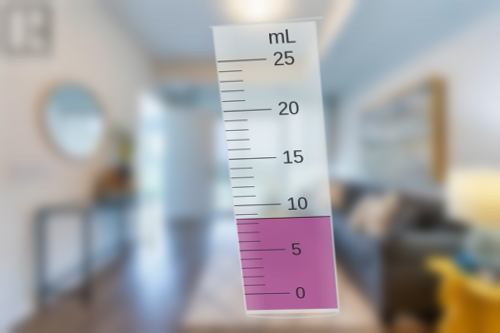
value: {"value": 8.5, "unit": "mL"}
